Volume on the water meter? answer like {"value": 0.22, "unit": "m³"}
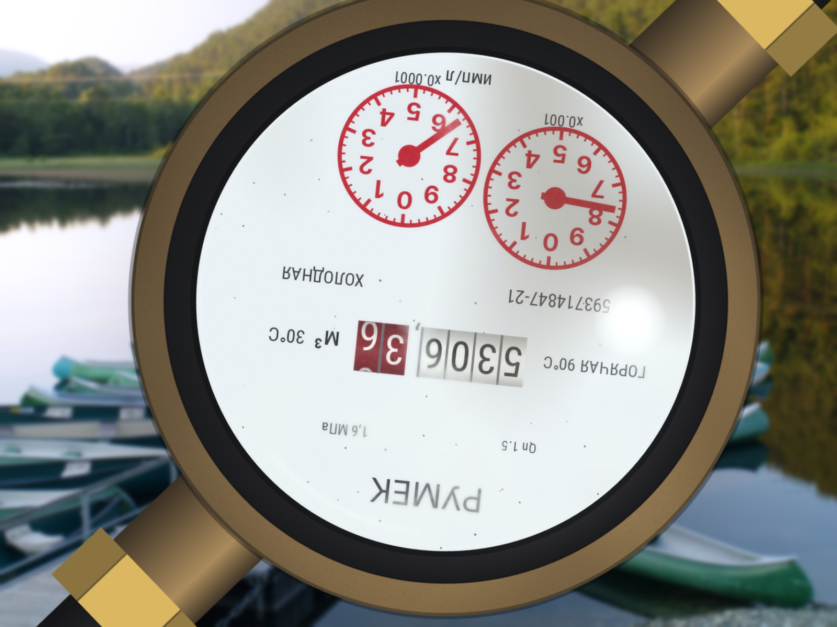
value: {"value": 5306.3576, "unit": "m³"}
